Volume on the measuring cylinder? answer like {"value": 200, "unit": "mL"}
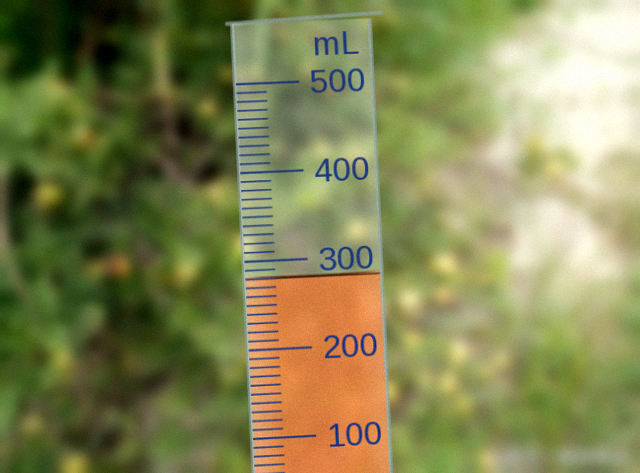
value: {"value": 280, "unit": "mL"}
